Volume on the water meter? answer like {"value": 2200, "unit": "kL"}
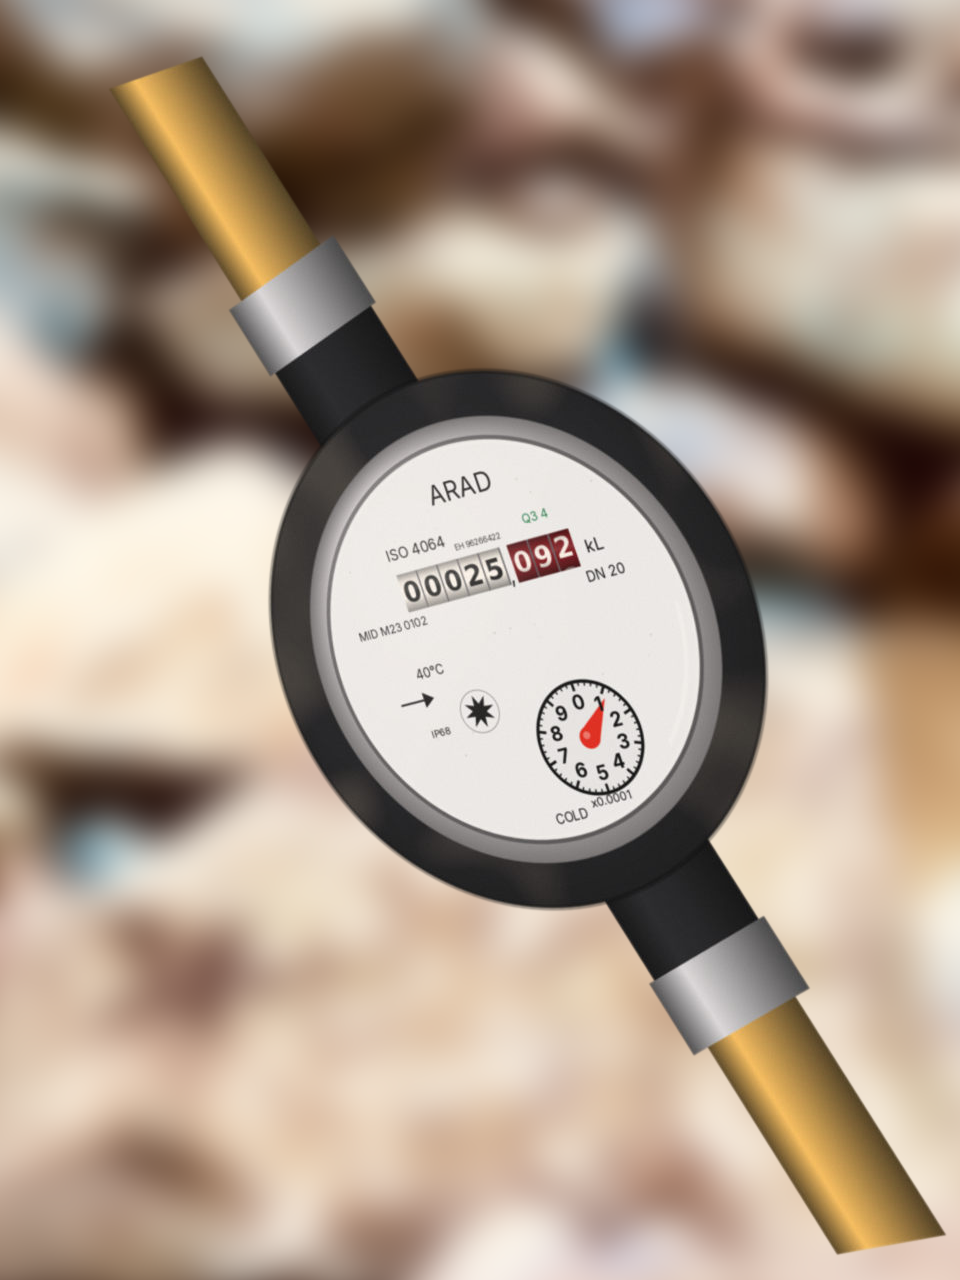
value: {"value": 25.0921, "unit": "kL"}
